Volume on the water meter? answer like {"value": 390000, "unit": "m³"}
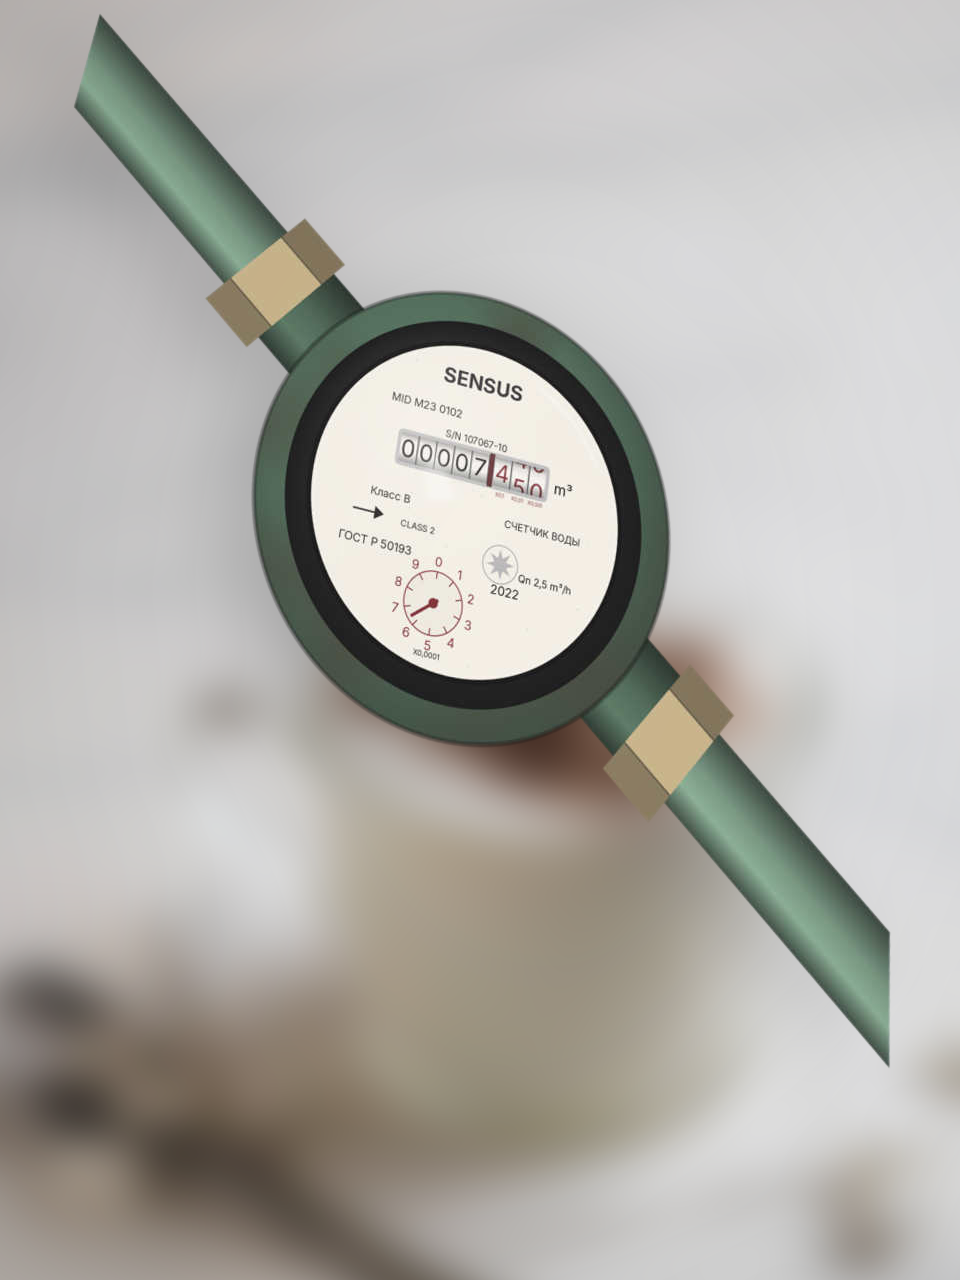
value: {"value": 7.4496, "unit": "m³"}
